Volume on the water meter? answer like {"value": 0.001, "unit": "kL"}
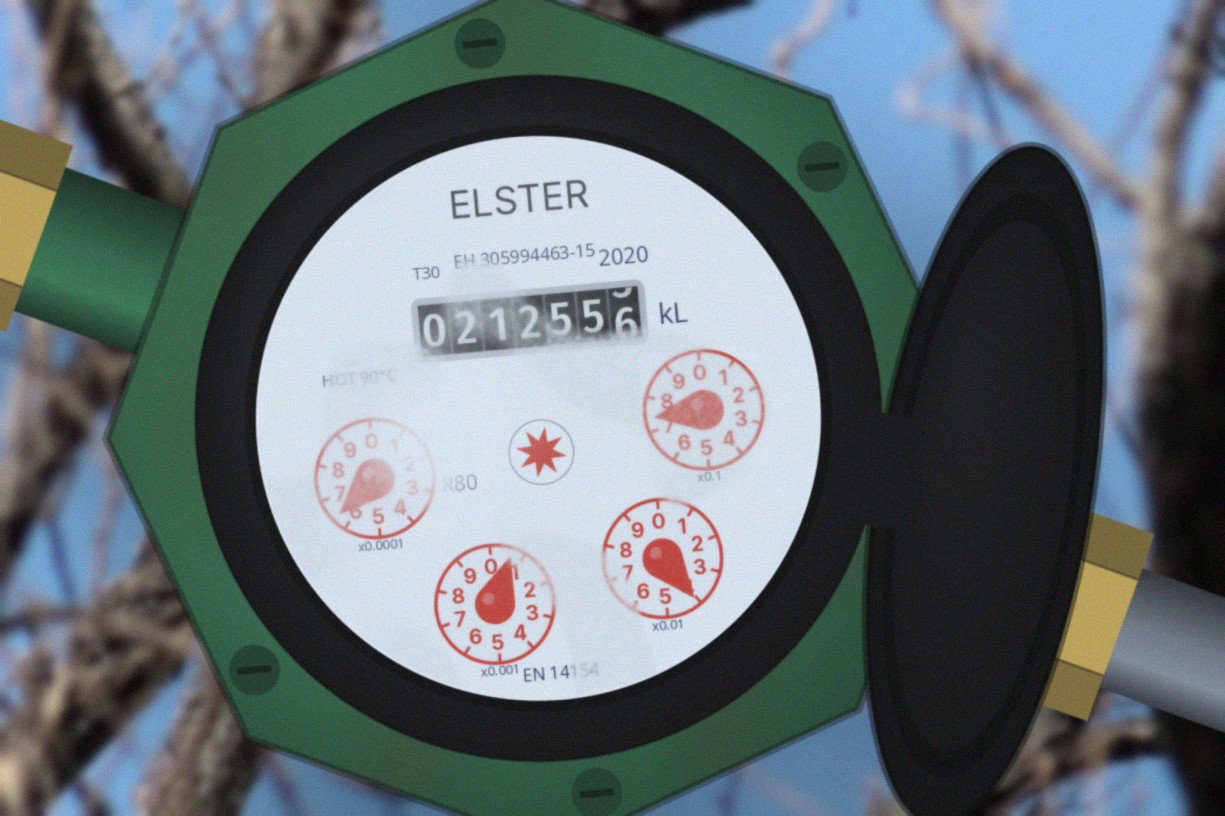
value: {"value": 212555.7406, "unit": "kL"}
